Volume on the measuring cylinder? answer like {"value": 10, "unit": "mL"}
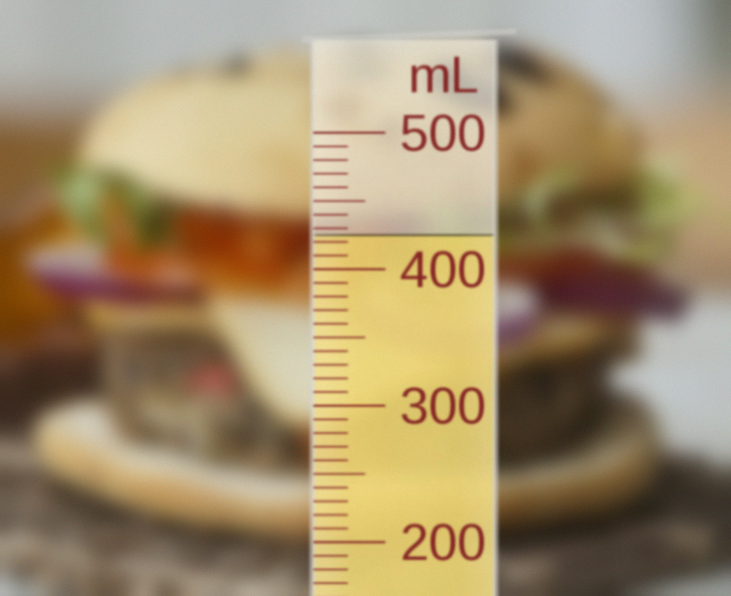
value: {"value": 425, "unit": "mL"}
